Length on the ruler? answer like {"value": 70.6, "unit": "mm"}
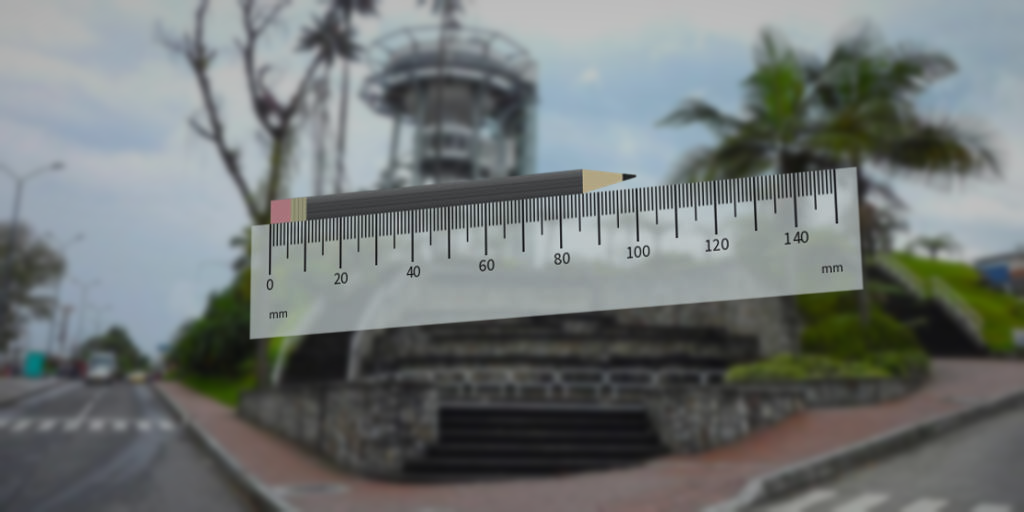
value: {"value": 100, "unit": "mm"}
